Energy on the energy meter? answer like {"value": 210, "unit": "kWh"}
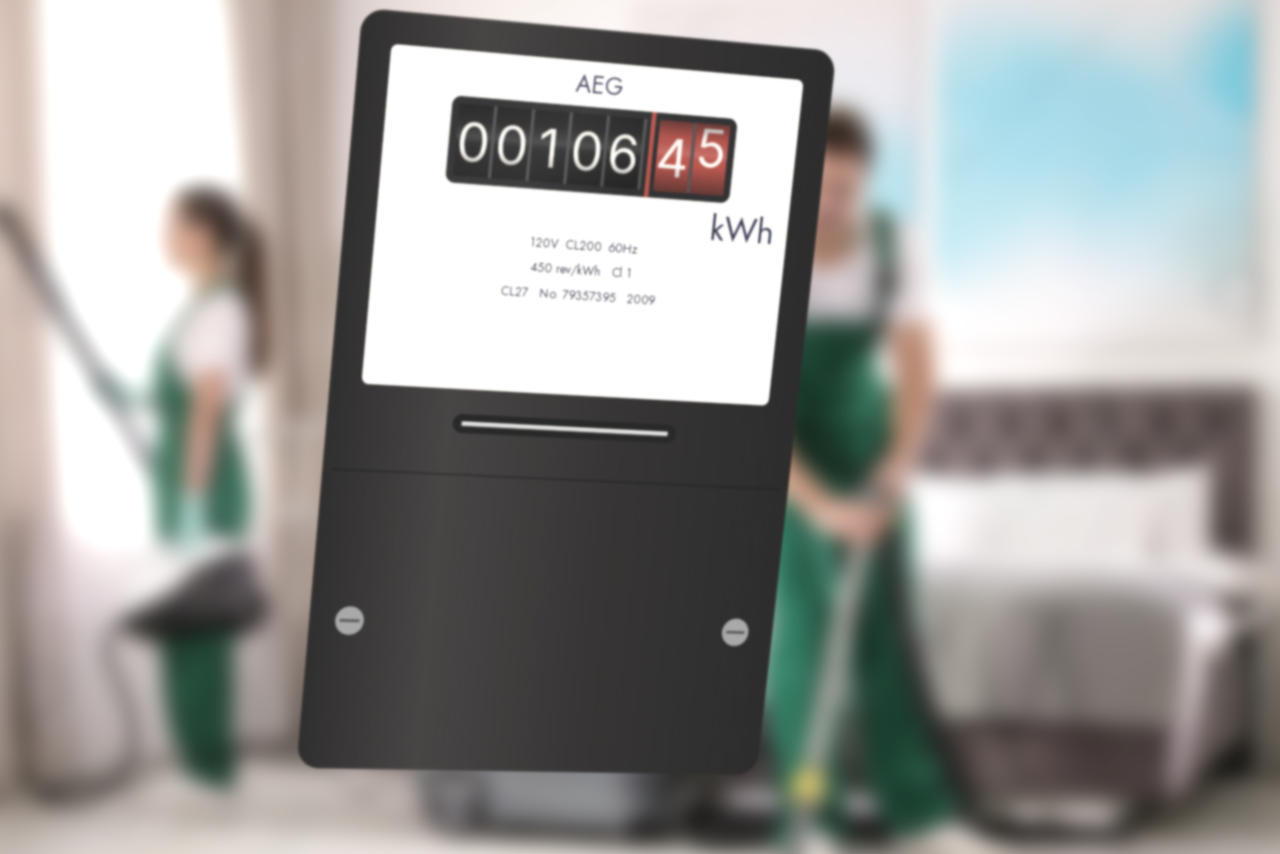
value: {"value": 106.45, "unit": "kWh"}
